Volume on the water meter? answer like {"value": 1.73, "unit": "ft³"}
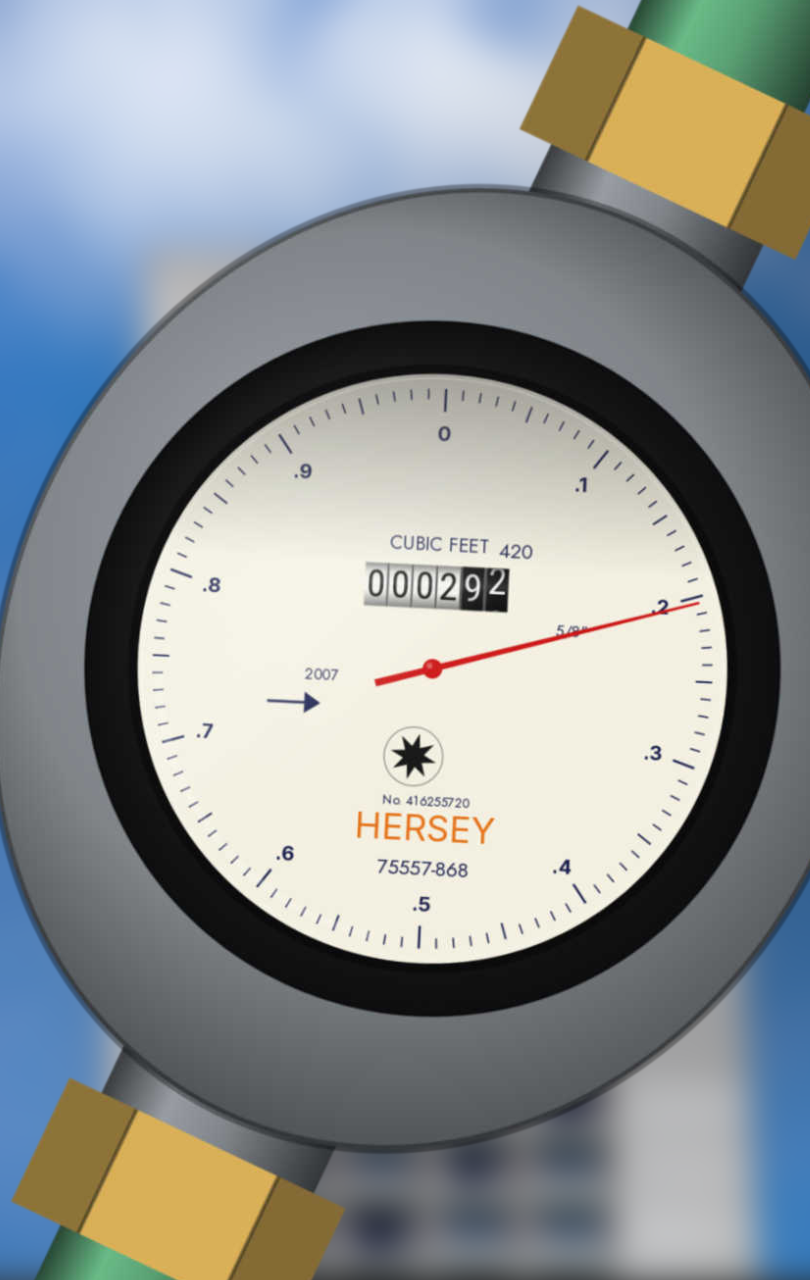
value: {"value": 292.20, "unit": "ft³"}
